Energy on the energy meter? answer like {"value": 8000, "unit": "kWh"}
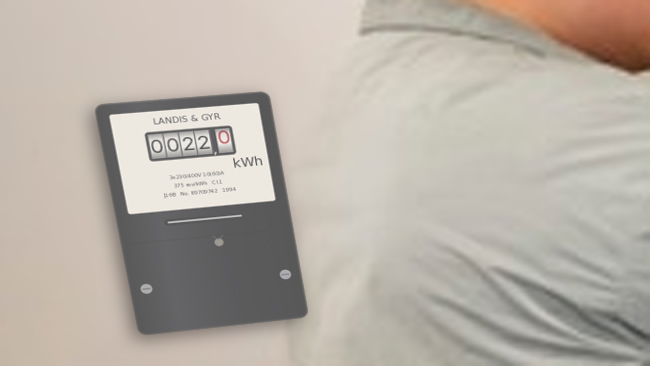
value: {"value": 22.0, "unit": "kWh"}
